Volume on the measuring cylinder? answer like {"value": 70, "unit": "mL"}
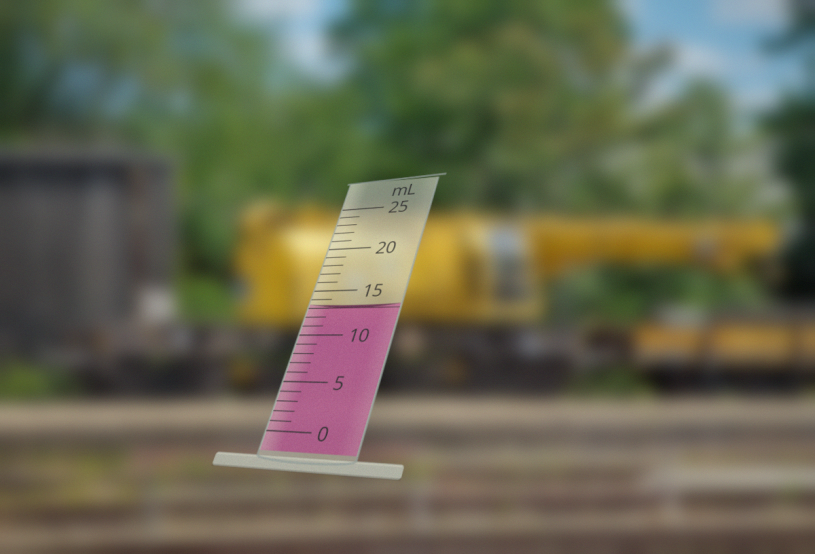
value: {"value": 13, "unit": "mL"}
